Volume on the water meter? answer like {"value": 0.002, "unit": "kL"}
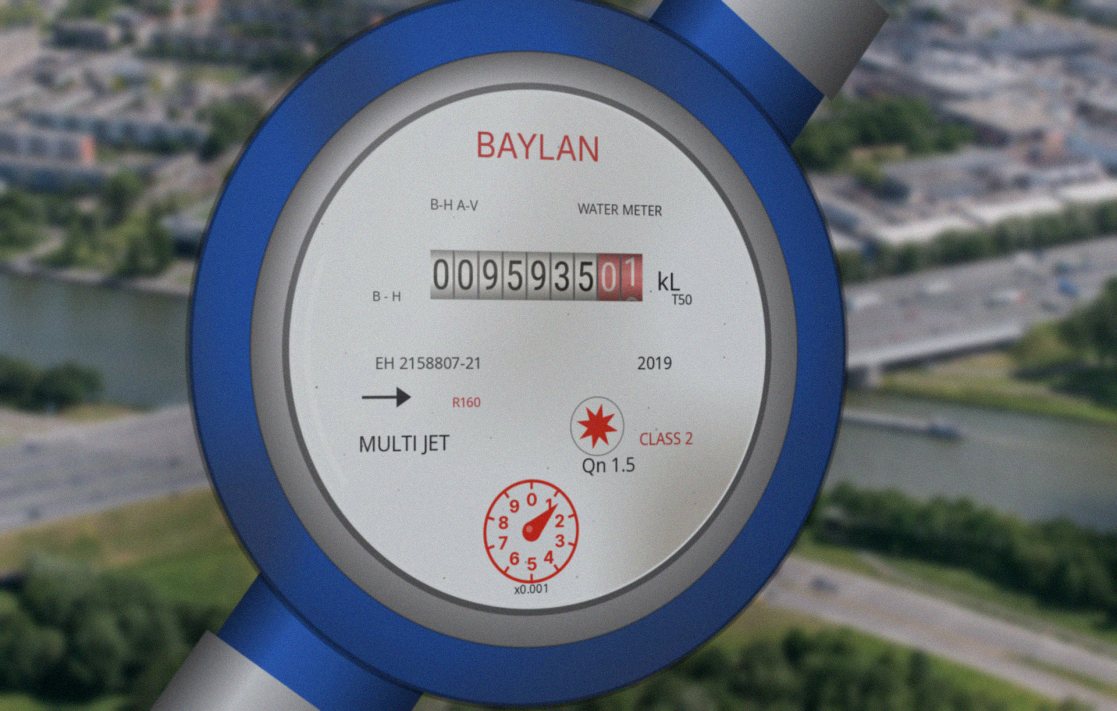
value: {"value": 95935.011, "unit": "kL"}
